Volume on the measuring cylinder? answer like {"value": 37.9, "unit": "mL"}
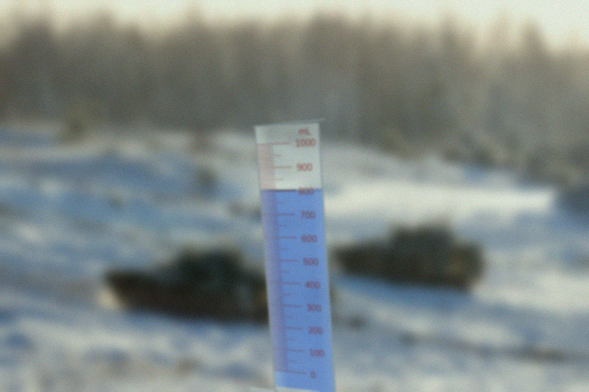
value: {"value": 800, "unit": "mL"}
